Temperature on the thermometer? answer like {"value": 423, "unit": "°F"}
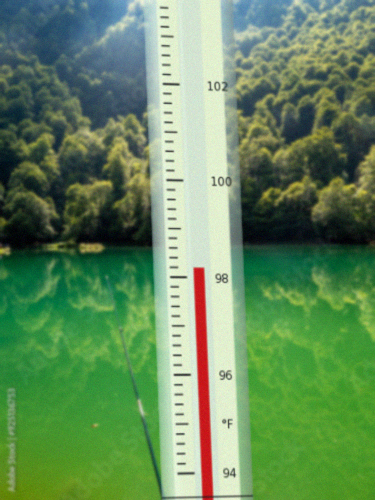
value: {"value": 98.2, "unit": "°F"}
